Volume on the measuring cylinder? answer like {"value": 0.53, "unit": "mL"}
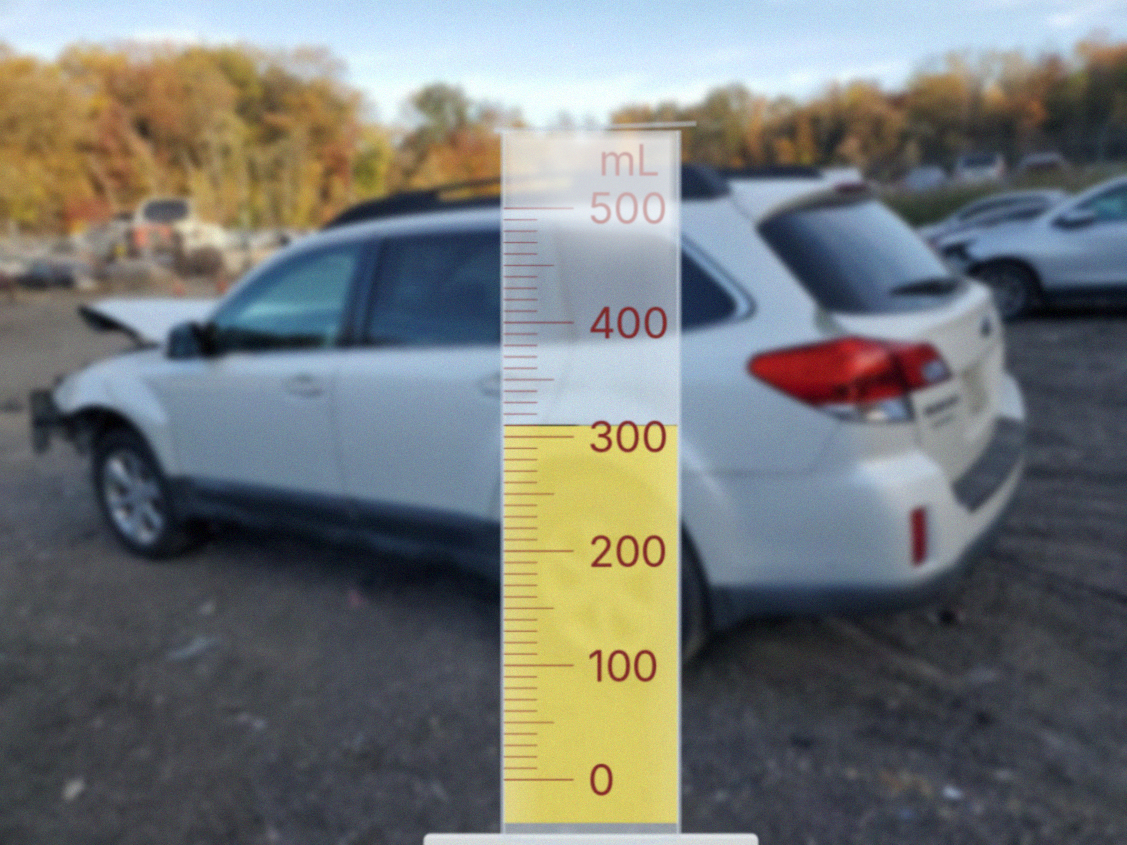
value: {"value": 310, "unit": "mL"}
